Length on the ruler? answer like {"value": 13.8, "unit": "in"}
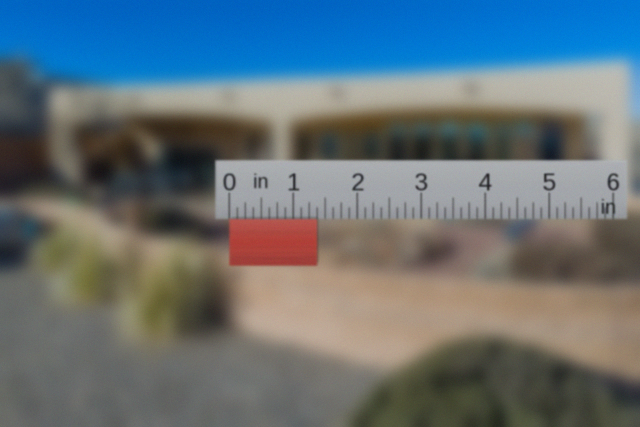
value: {"value": 1.375, "unit": "in"}
